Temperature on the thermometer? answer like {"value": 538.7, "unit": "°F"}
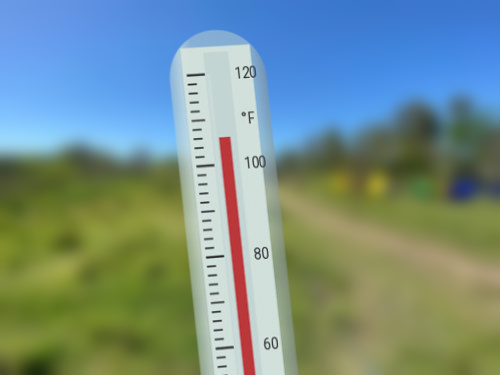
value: {"value": 106, "unit": "°F"}
